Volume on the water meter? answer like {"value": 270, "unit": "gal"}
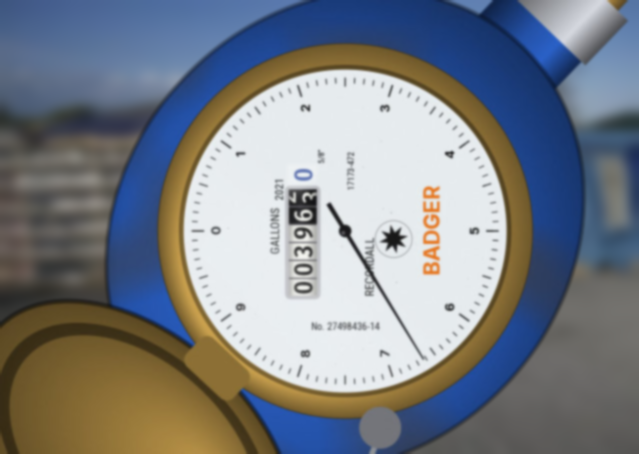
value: {"value": 39626.6, "unit": "gal"}
